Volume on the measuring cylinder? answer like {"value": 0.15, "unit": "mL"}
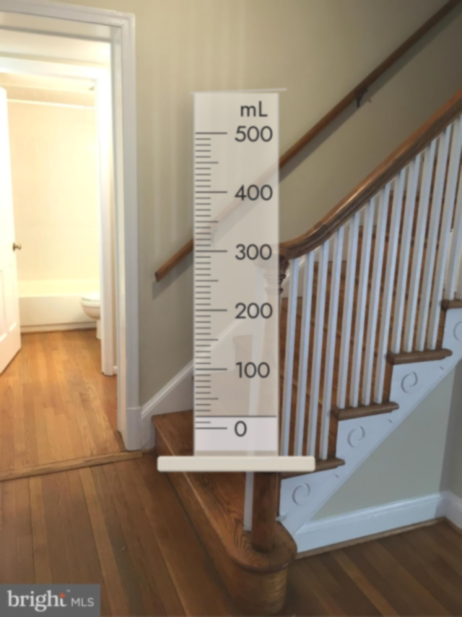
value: {"value": 20, "unit": "mL"}
